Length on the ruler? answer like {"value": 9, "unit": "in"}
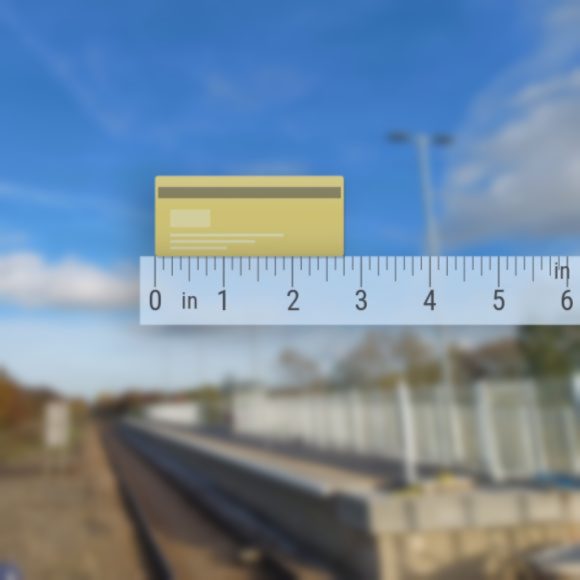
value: {"value": 2.75, "unit": "in"}
